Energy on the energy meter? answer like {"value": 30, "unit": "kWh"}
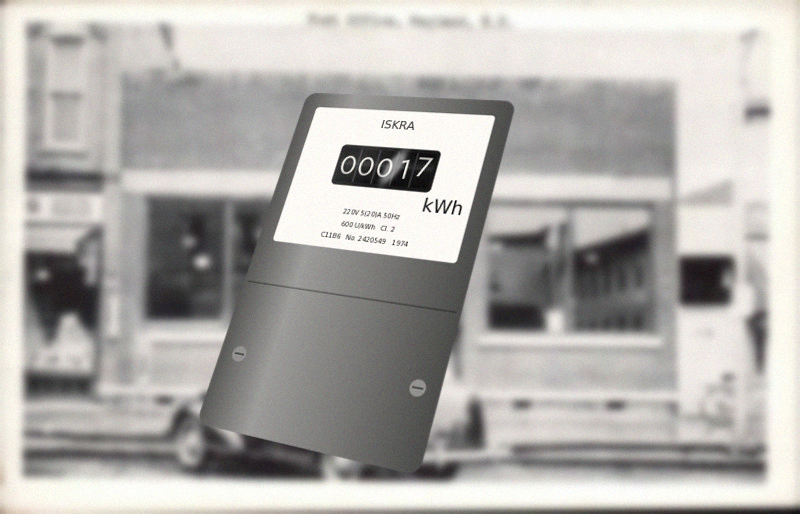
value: {"value": 17, "unit": "kWh"}
